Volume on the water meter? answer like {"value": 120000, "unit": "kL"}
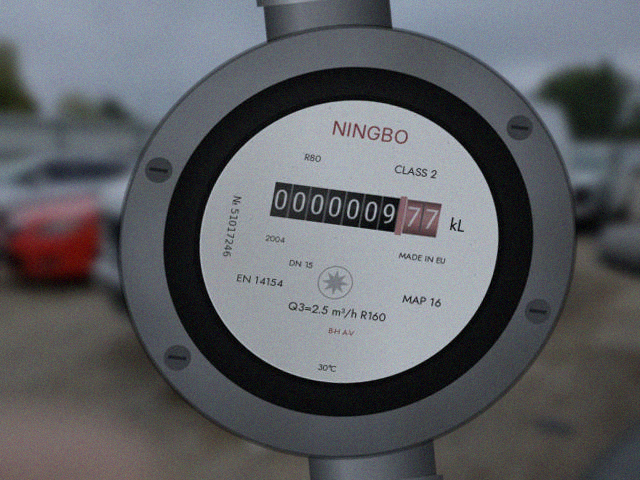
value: {"value": 9.77, "unit": "kL"}
